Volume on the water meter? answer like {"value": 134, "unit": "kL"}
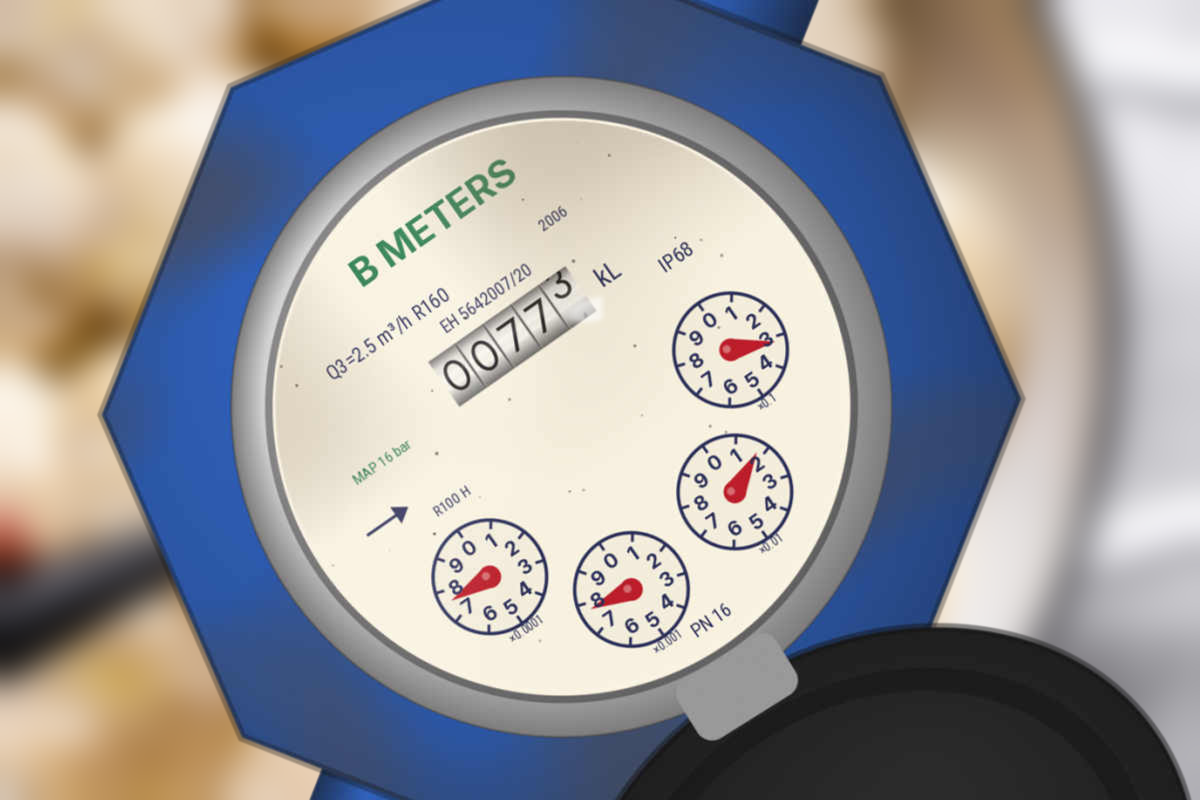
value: {"value": 773.3177, "unit": "kL"}
